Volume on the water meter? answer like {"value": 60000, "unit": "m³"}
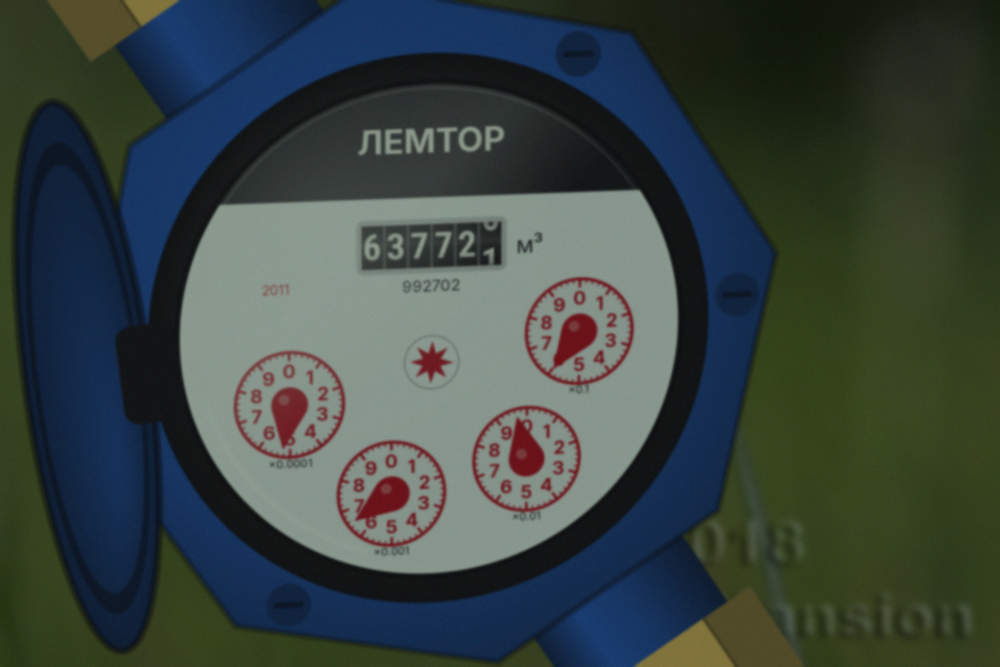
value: {"value": 637720.5965, "unit": "m³"}
